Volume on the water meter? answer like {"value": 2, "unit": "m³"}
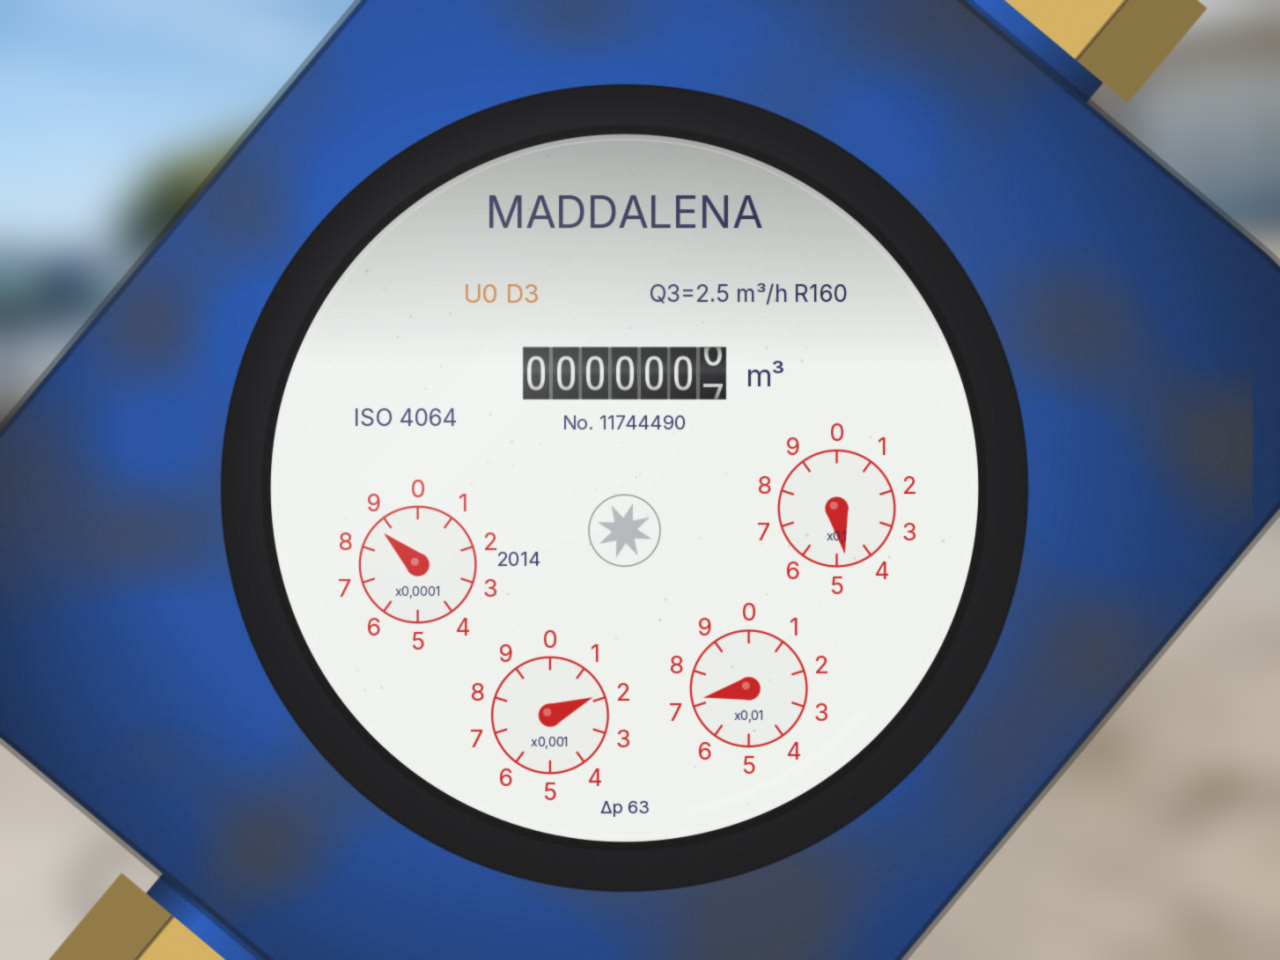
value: {"value": 6.4718, "unit": "m³"}
